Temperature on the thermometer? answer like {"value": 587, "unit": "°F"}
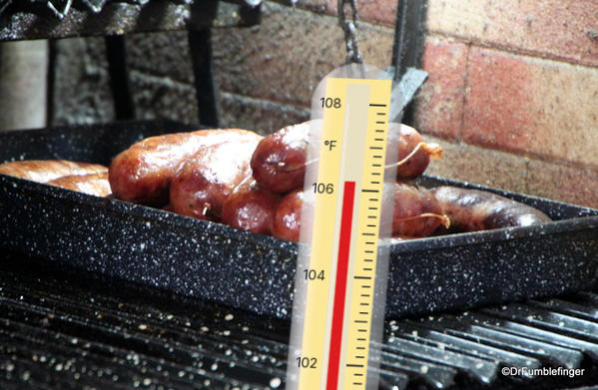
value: {"value": 106.2, "unit": "°F"}
